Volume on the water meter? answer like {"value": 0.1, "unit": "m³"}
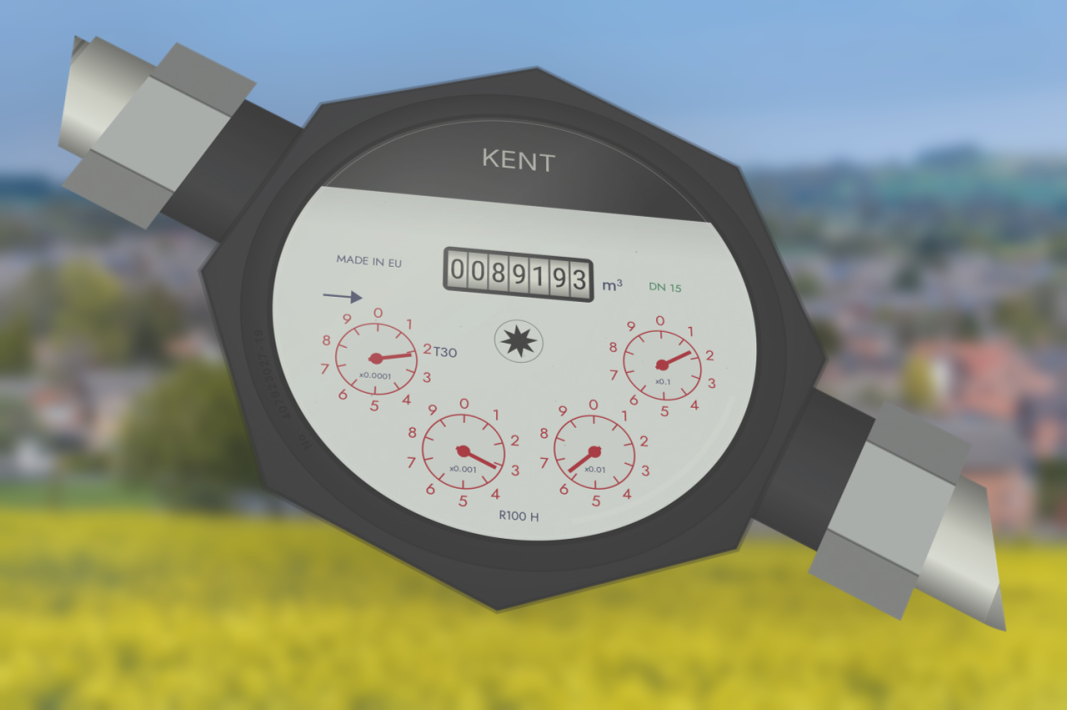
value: {"value": 89193.1632, "unit": "m³"}
